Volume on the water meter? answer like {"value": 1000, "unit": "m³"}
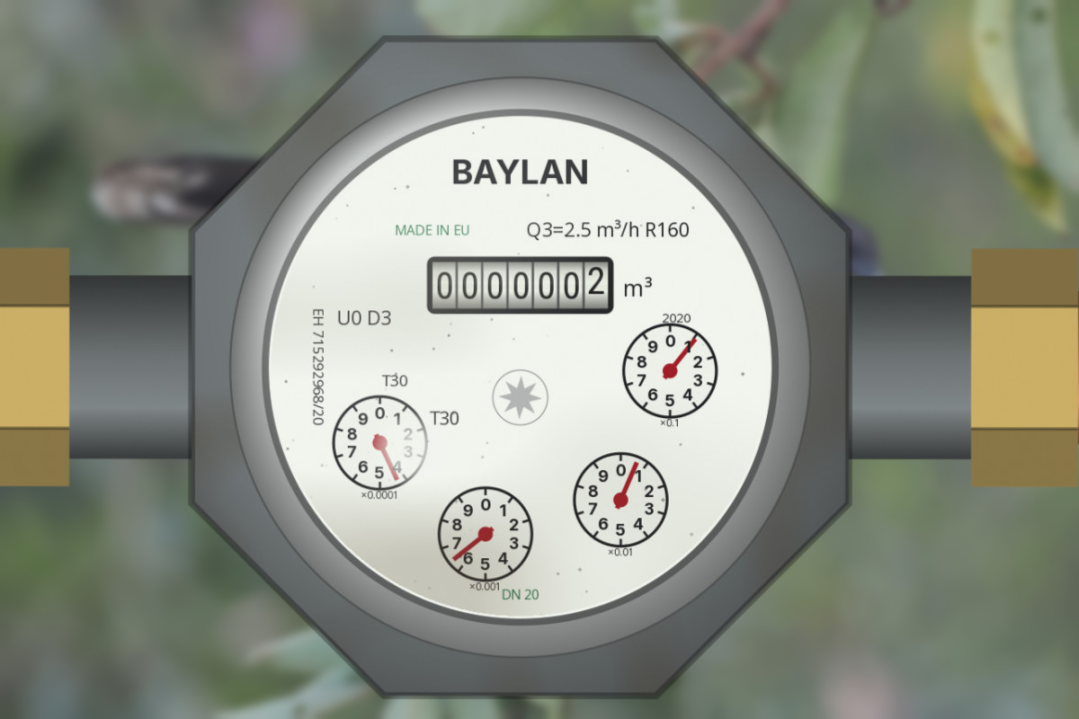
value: {"value": 2.1064, "unit": "m³"}
